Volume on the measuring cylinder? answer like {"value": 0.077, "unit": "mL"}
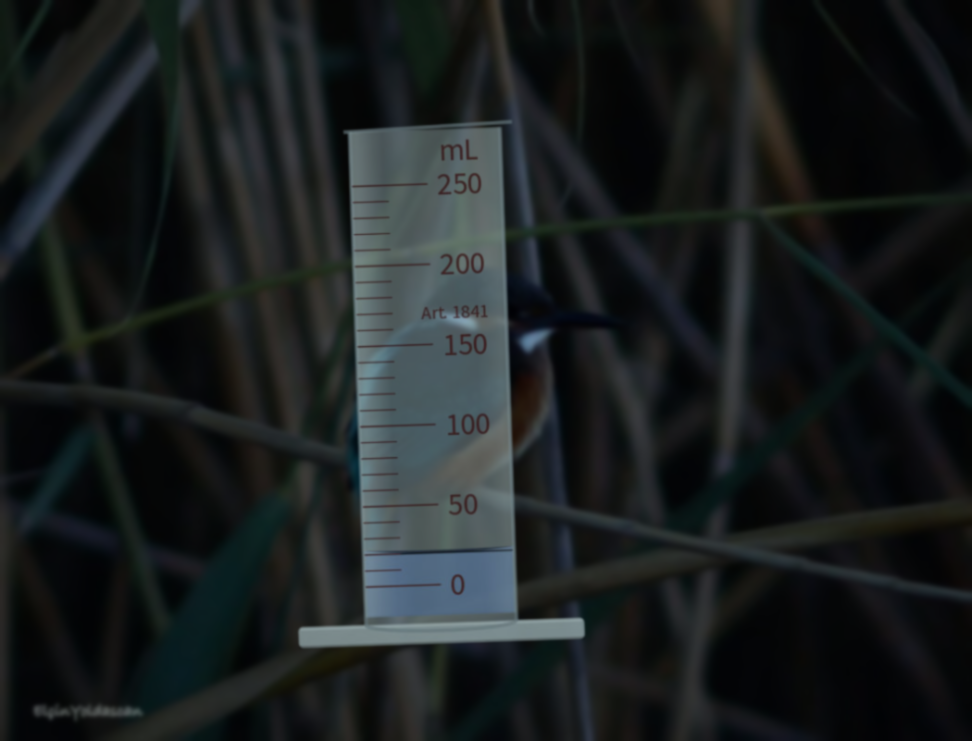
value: {"value": 20, "unit": "mL"}
